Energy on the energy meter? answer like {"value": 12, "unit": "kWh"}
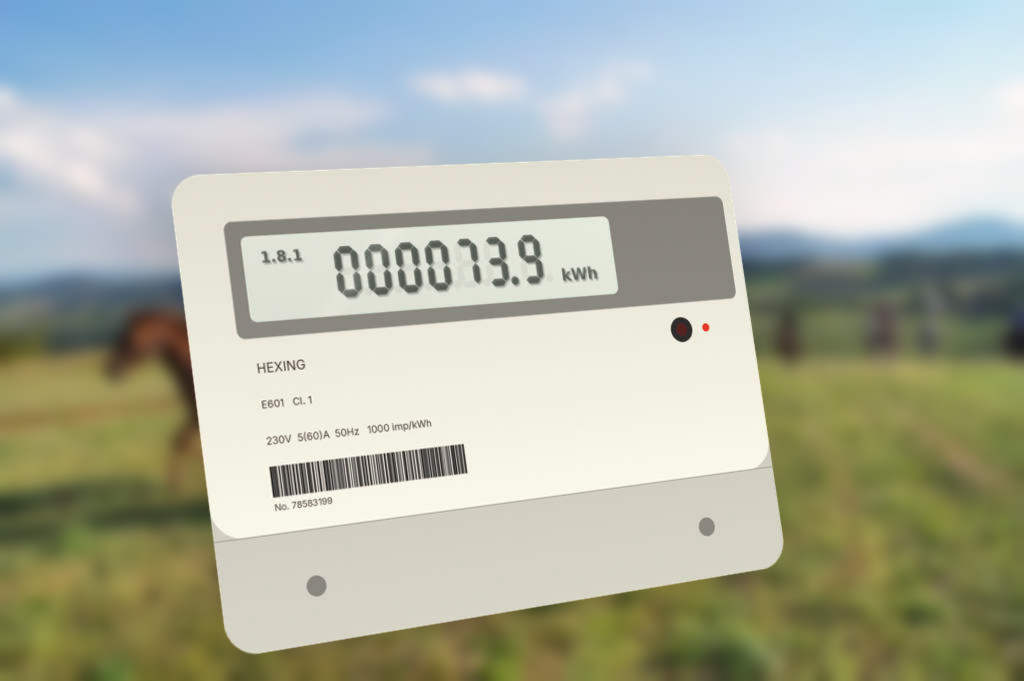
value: {"value": 73.9, "unit": "kWh"}
